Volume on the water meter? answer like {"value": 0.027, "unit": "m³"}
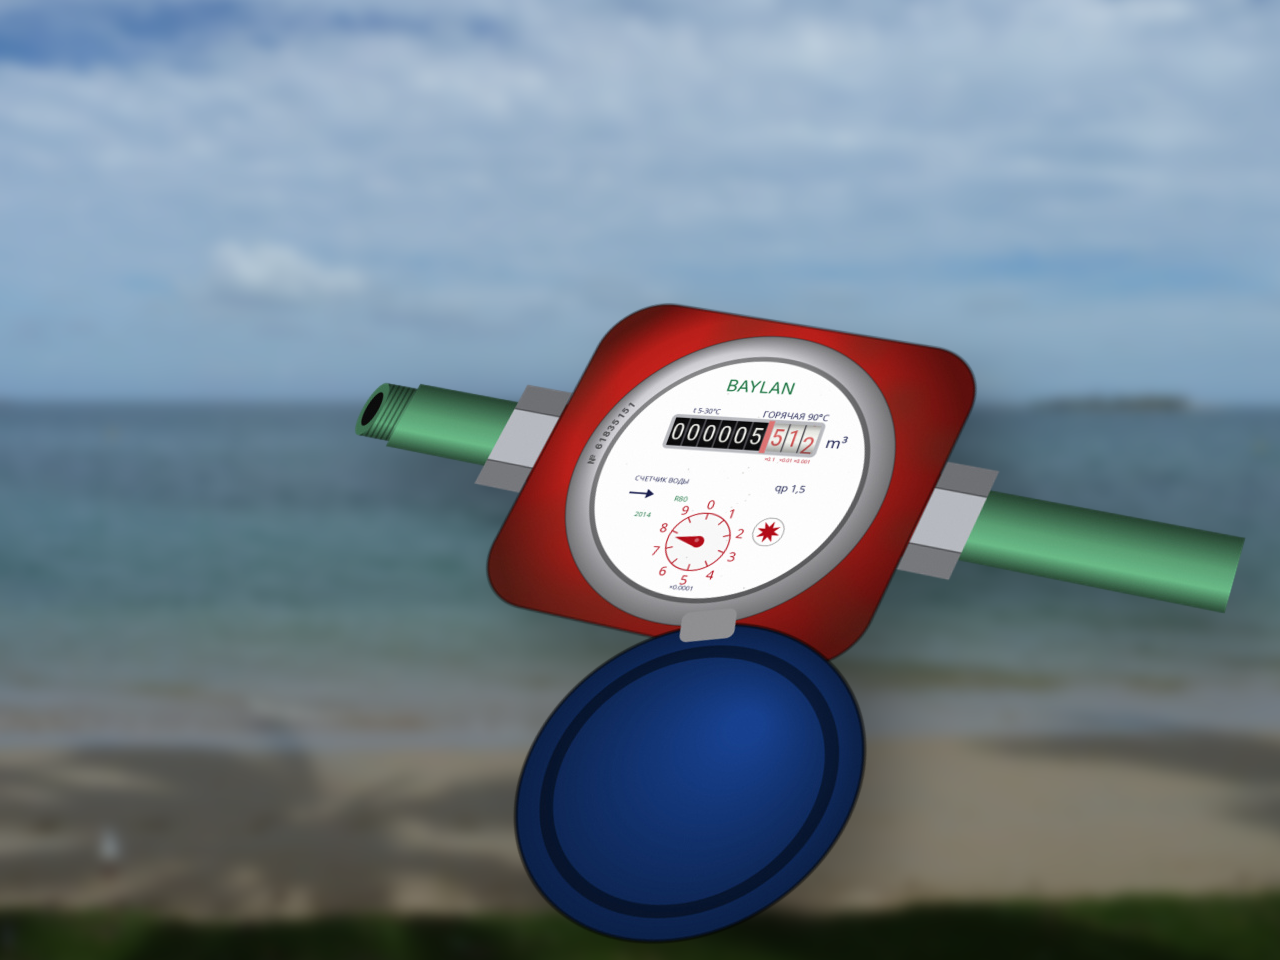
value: {"value": 5.5117, "unit": "m³"}
